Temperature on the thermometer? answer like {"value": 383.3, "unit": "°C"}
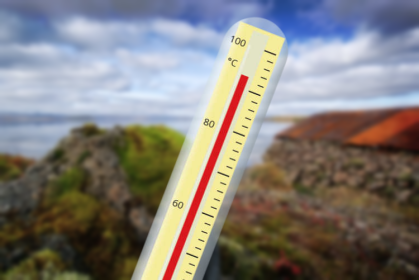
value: {"value": 93, "unit": "°C"}
